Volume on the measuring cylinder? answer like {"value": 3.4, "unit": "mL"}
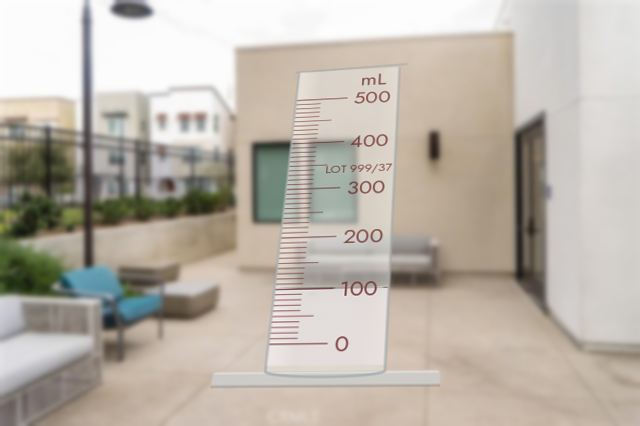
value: {"value": 100, "unit": "mL"}
